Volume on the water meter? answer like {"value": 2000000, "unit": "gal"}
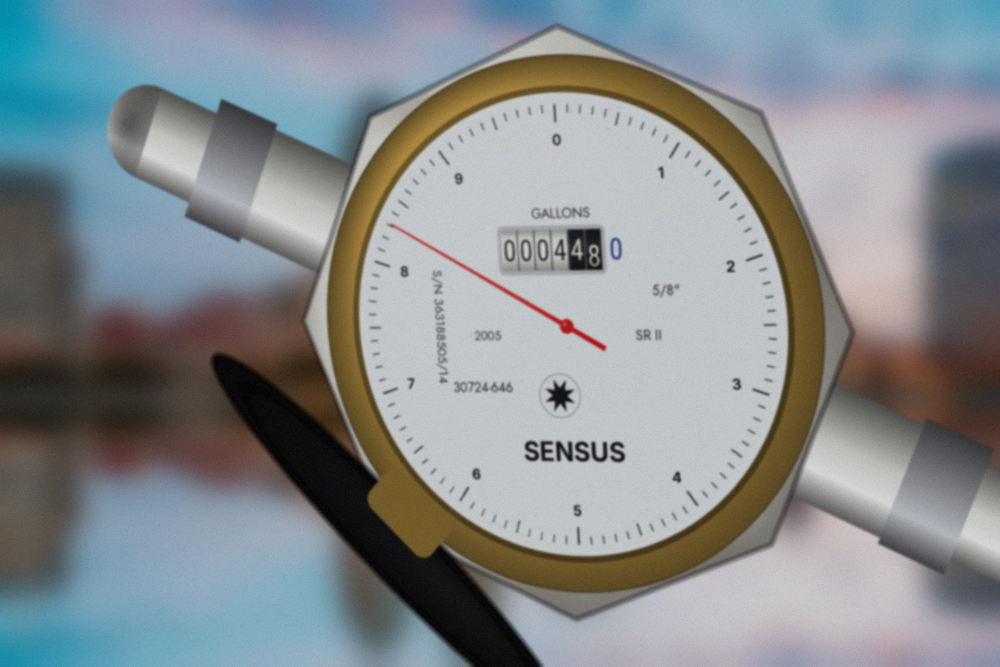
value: {"value": 4478.3, "unit": "gal"}
